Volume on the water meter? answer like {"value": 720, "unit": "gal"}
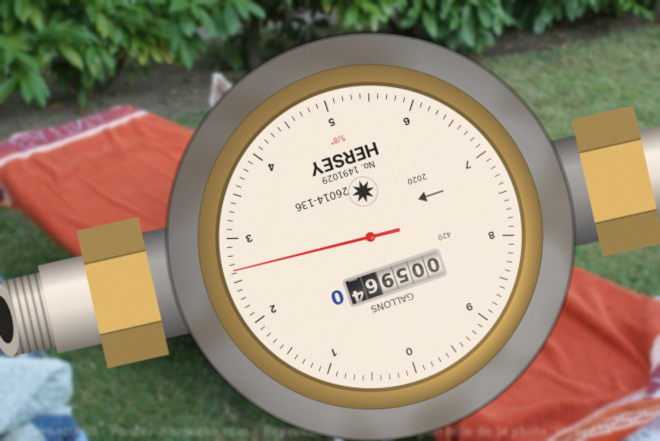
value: {"value": 59642.6, "unit": "gal"}
